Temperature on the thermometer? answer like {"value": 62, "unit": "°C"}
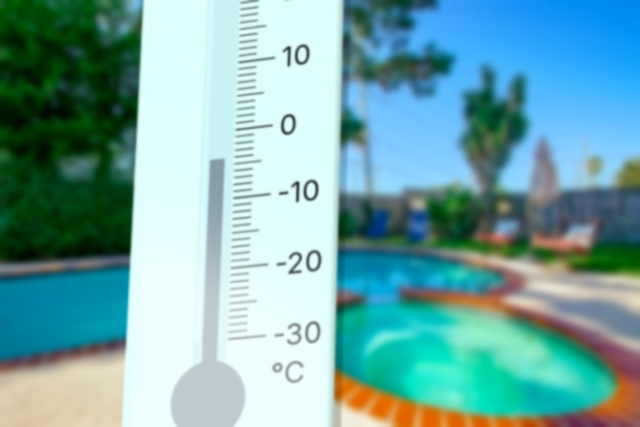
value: {"value": -4, "unit": "°C"}
